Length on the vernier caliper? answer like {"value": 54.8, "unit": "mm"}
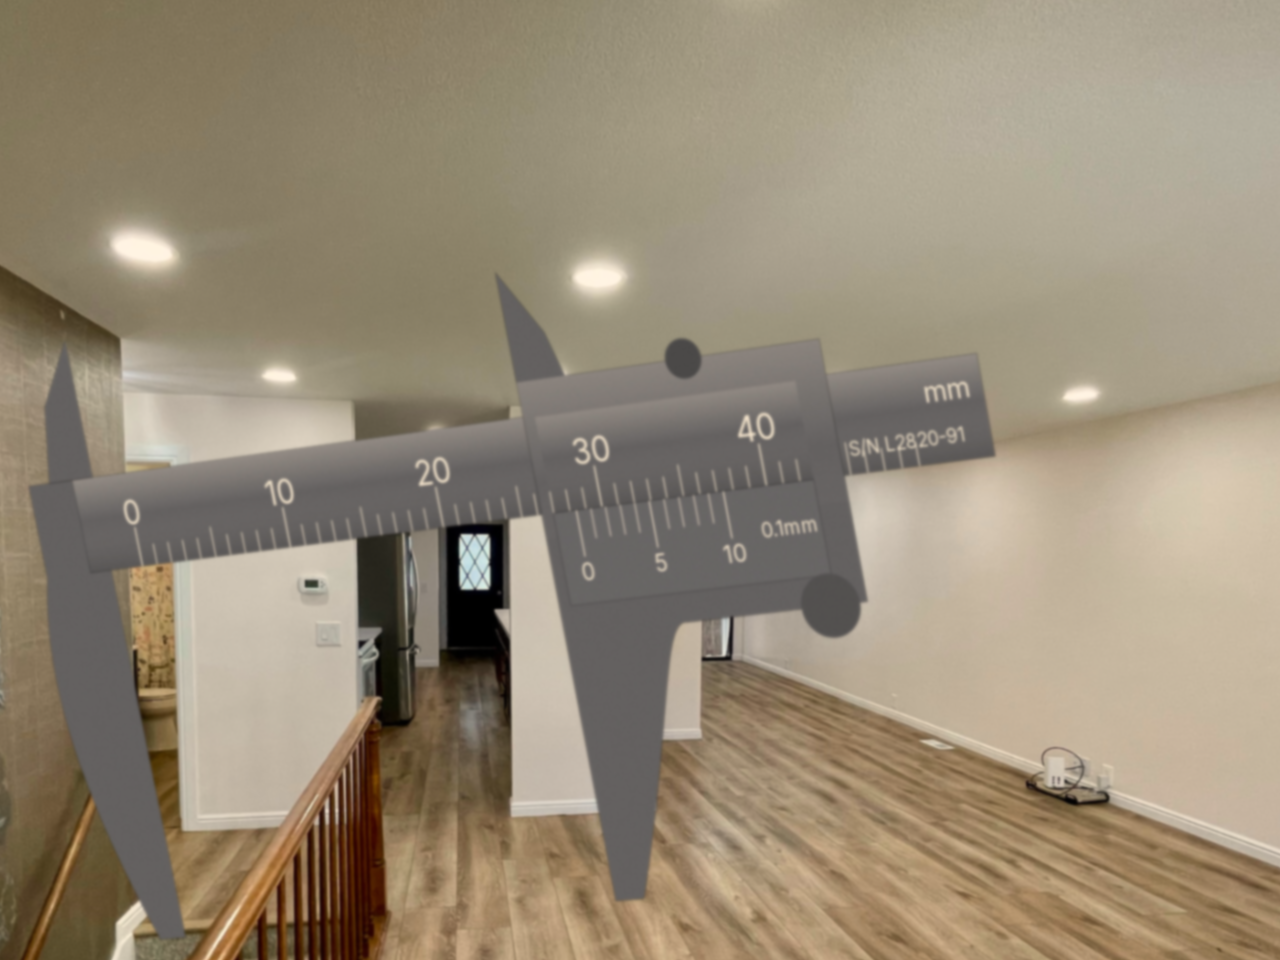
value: {"value": 28.4, "unit": "mm"}
